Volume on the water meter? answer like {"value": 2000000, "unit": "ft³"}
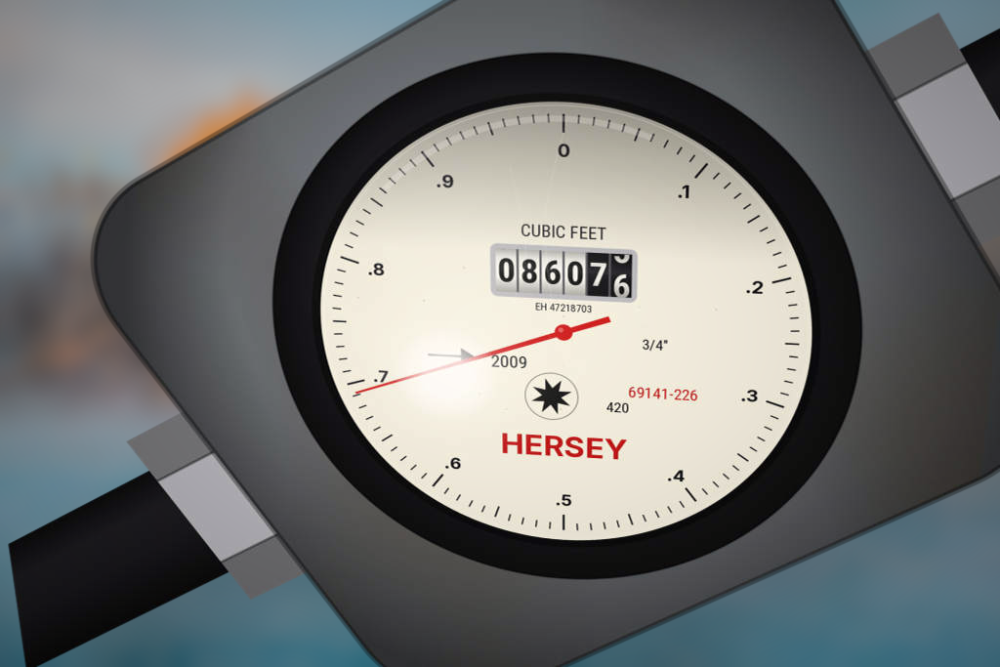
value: {"value": 86075.69, "unit": "ft³"}
